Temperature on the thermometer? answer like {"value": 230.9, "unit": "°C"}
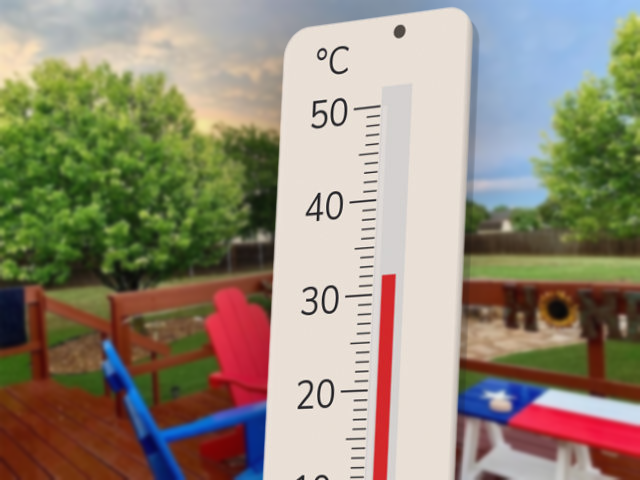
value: {"value": 32, "unit": "°C"}
